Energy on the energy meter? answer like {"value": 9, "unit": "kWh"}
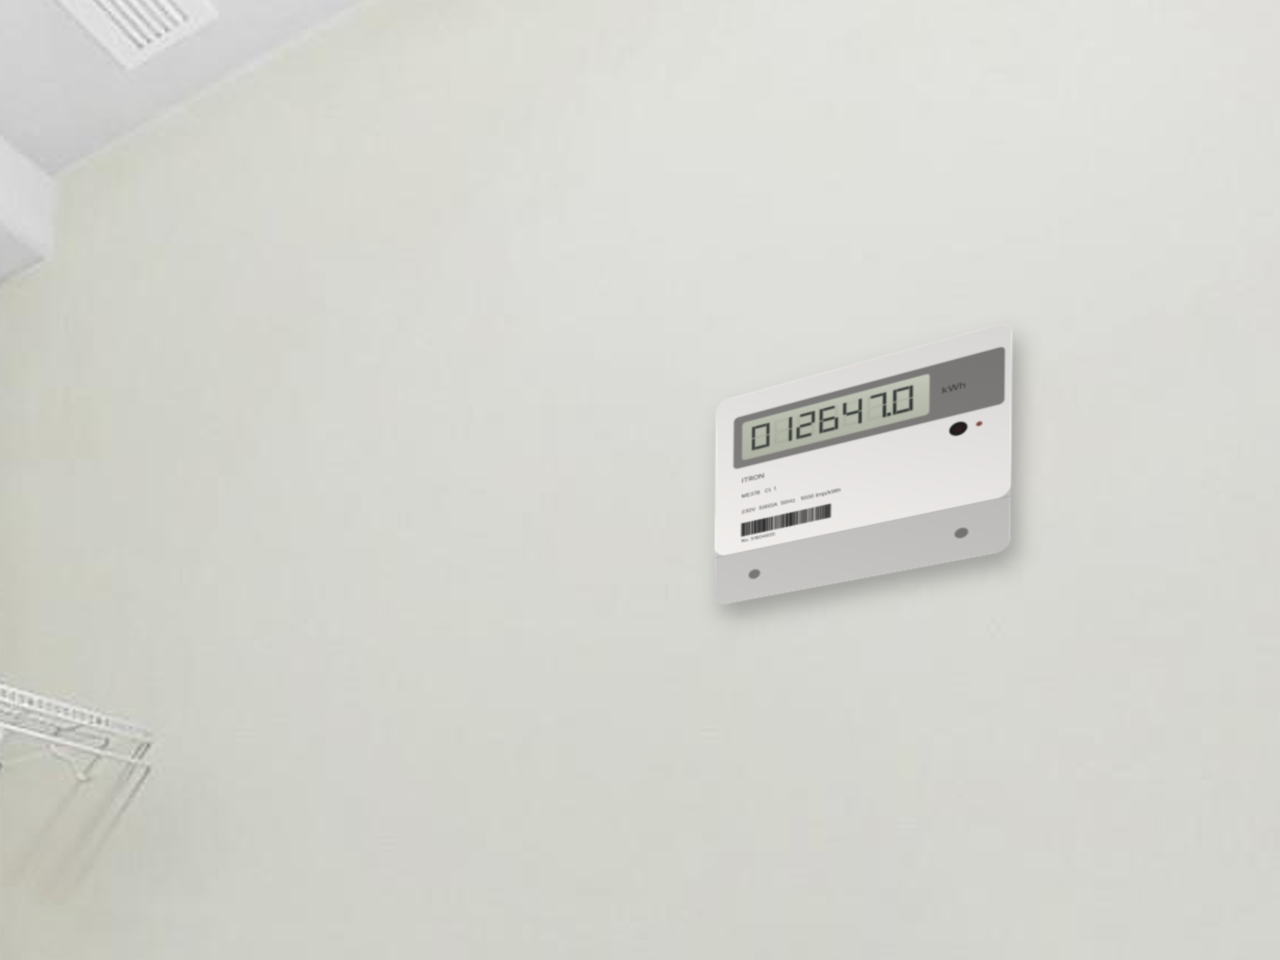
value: {"value": 12647.0, "unit": "kWh"}
